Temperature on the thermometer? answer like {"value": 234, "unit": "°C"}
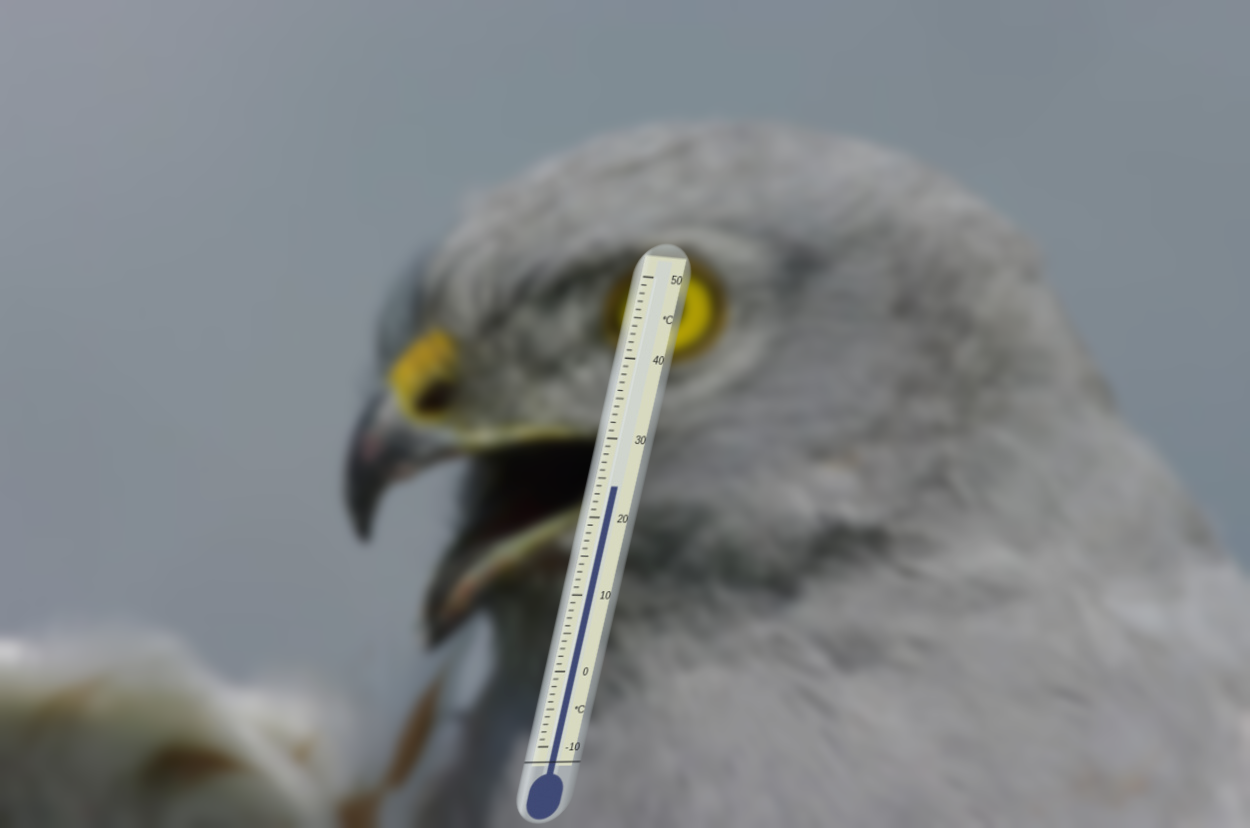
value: {"value": 24, "unit": "°C"}
